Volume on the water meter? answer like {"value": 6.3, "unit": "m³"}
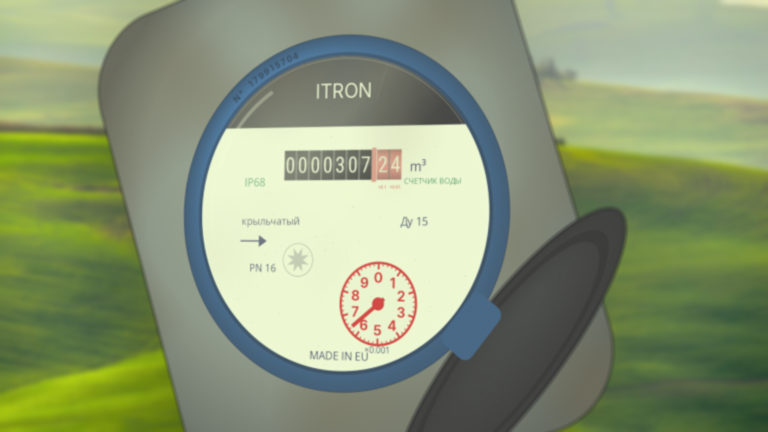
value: {"value": 307.246, "unit": "m³"}
